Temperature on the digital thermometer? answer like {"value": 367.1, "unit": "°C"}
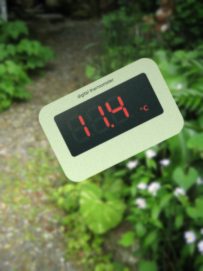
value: {"value": 11.4, "unit": "°C"}
